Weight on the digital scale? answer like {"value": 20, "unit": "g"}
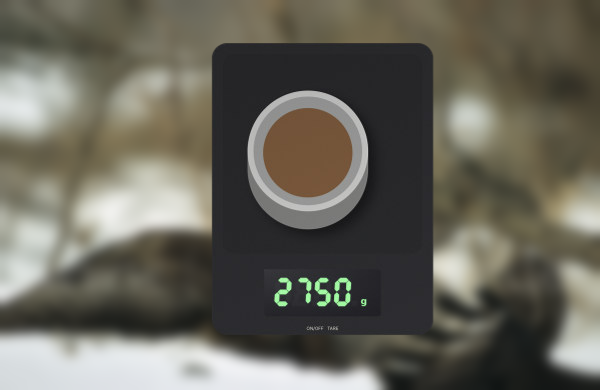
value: {"value": 2750, "unit": "g"}
